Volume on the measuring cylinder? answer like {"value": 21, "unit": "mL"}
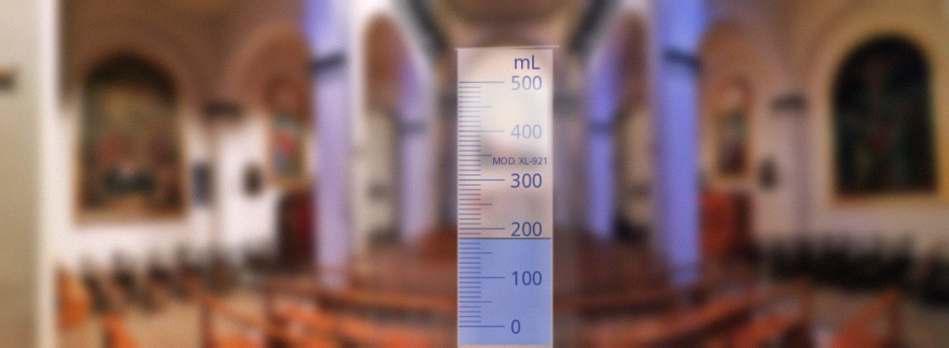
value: {"value": 180, "unit": "mL"}
